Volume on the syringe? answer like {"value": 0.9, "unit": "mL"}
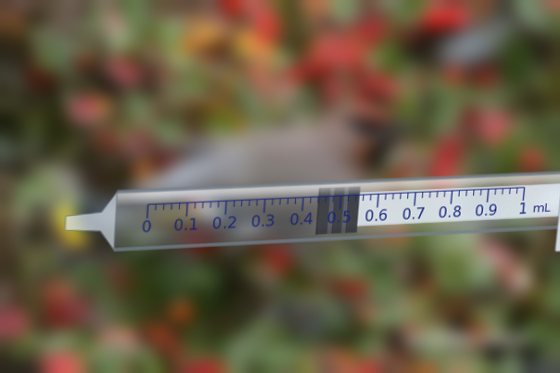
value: {"value": 0.44, "unit": "mL"}
